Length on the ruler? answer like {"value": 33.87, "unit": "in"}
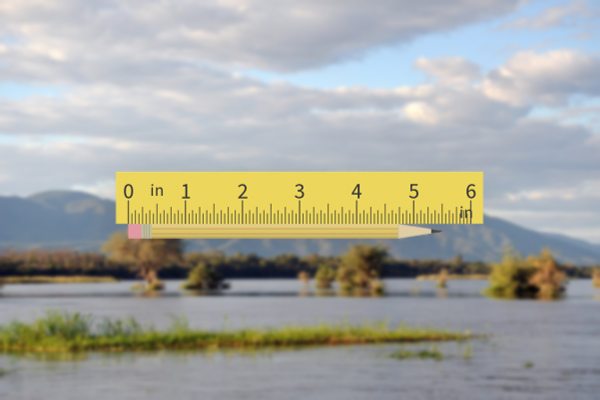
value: {"value": 5.5, "unit": "in"}
